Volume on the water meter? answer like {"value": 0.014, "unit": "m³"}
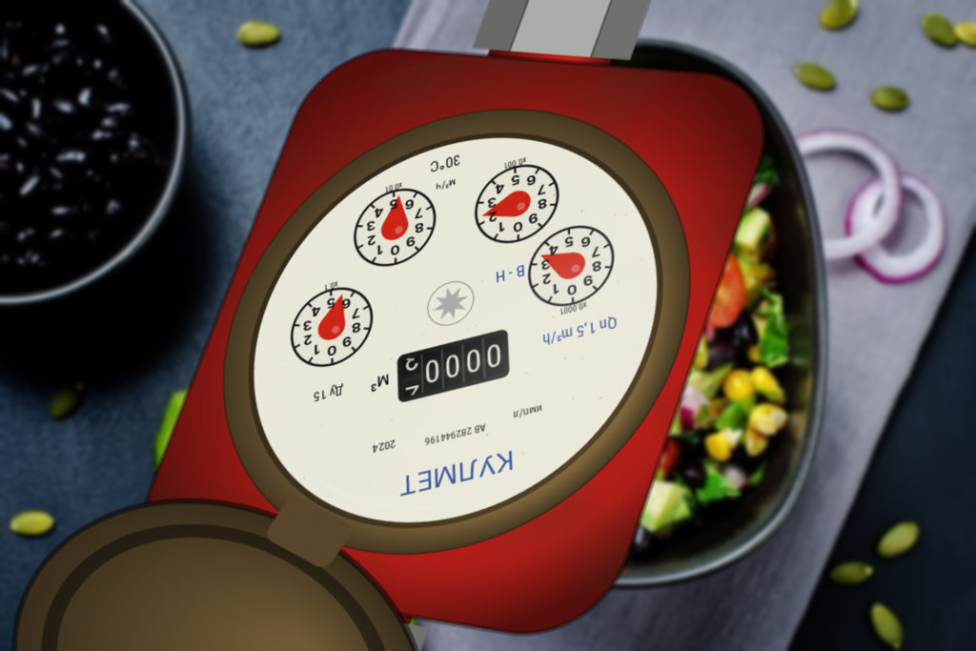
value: {"value": 2.5523, "unit": "m³"}
